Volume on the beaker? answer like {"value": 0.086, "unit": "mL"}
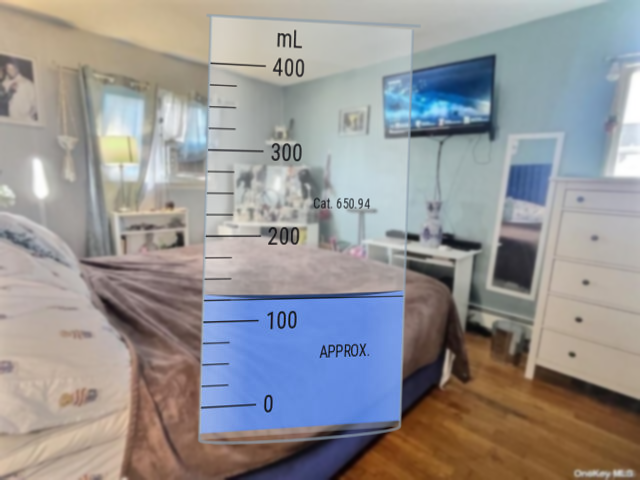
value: {"value": 125, "unit": "mL"}
